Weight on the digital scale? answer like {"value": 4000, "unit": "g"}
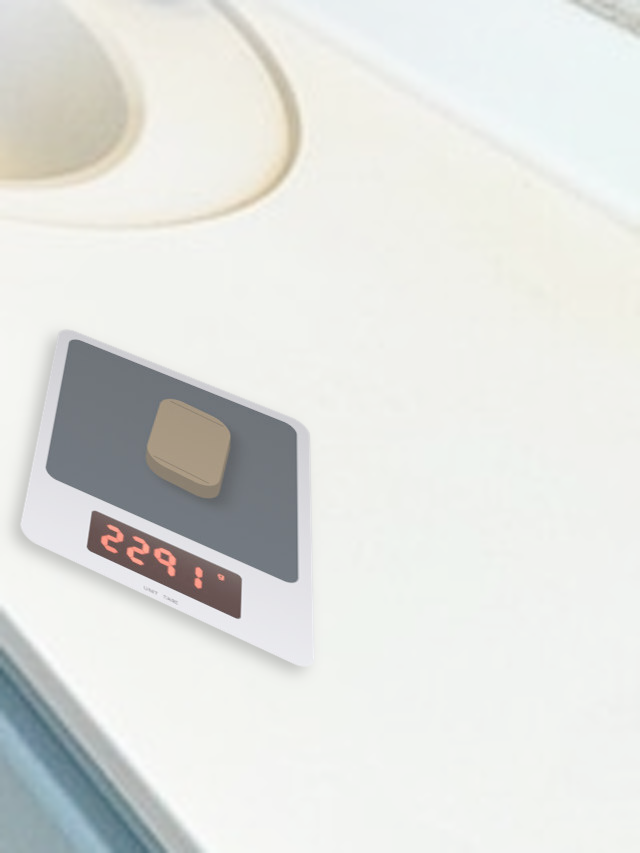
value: {"value": 2291, "unit": "g"}
